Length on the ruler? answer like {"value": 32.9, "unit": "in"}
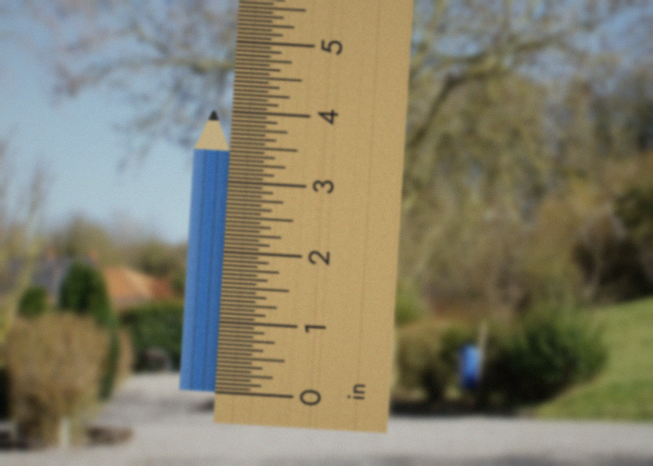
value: {"value": 4, "unit": "in"}
